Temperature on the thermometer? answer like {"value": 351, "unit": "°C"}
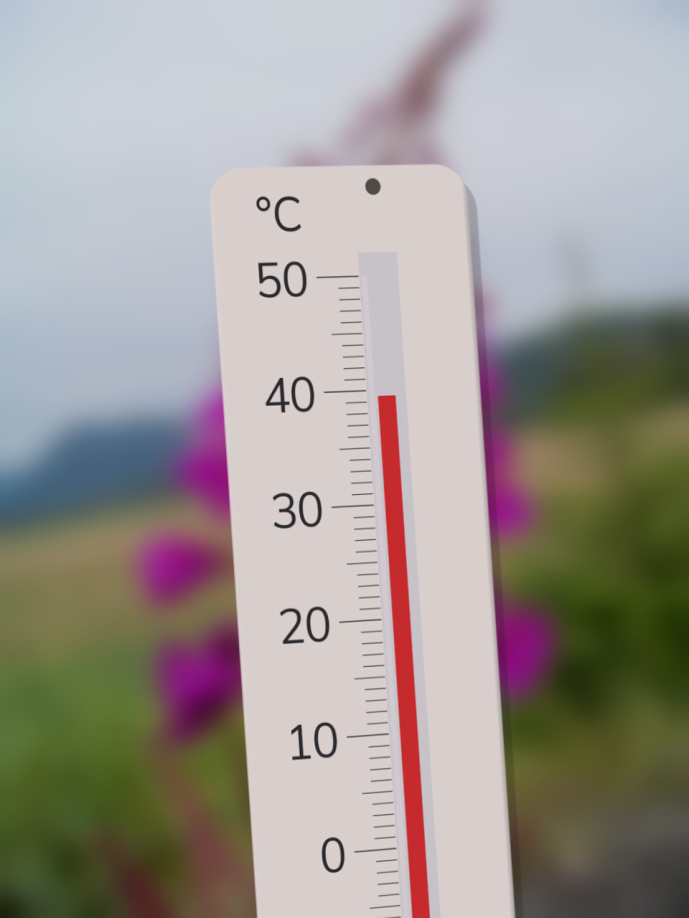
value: {"value": 39.5, "unit": "°C"}
